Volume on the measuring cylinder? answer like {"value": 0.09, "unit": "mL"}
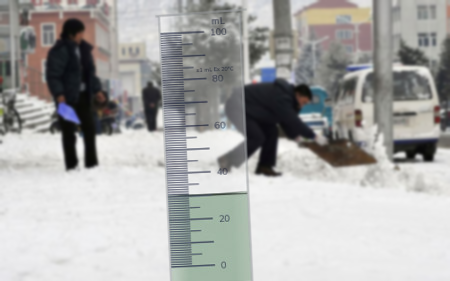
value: {"value": 30, "unit": "mL"}
